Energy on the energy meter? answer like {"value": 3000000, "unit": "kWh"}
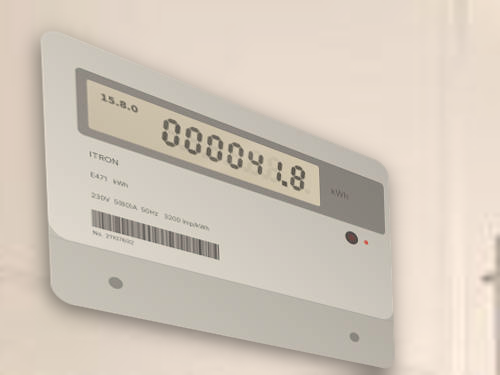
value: {"value": 41.8, "unit": "kWh"}
